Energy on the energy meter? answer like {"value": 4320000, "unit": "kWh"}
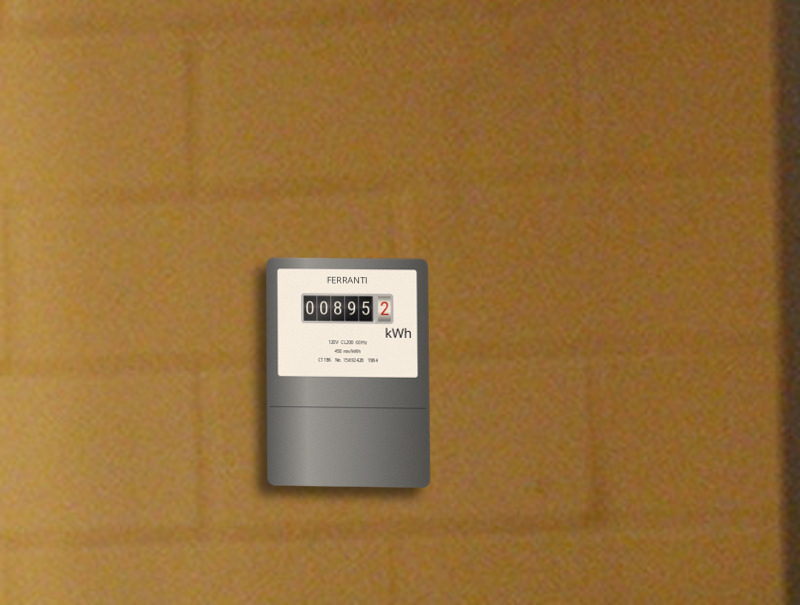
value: {"value": 895.2, "unit": "kWh"}
